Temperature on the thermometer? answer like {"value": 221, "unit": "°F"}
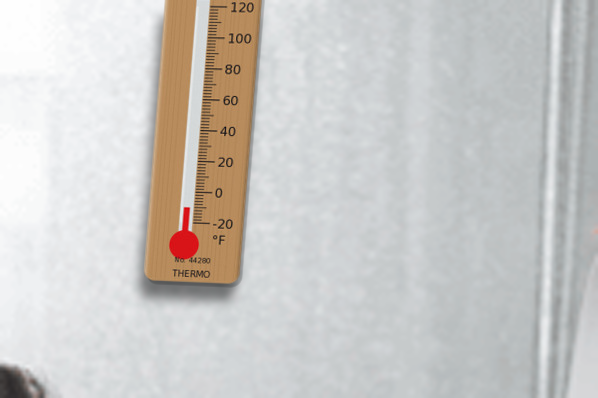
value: {"value": -10, "unit": "°F"}
